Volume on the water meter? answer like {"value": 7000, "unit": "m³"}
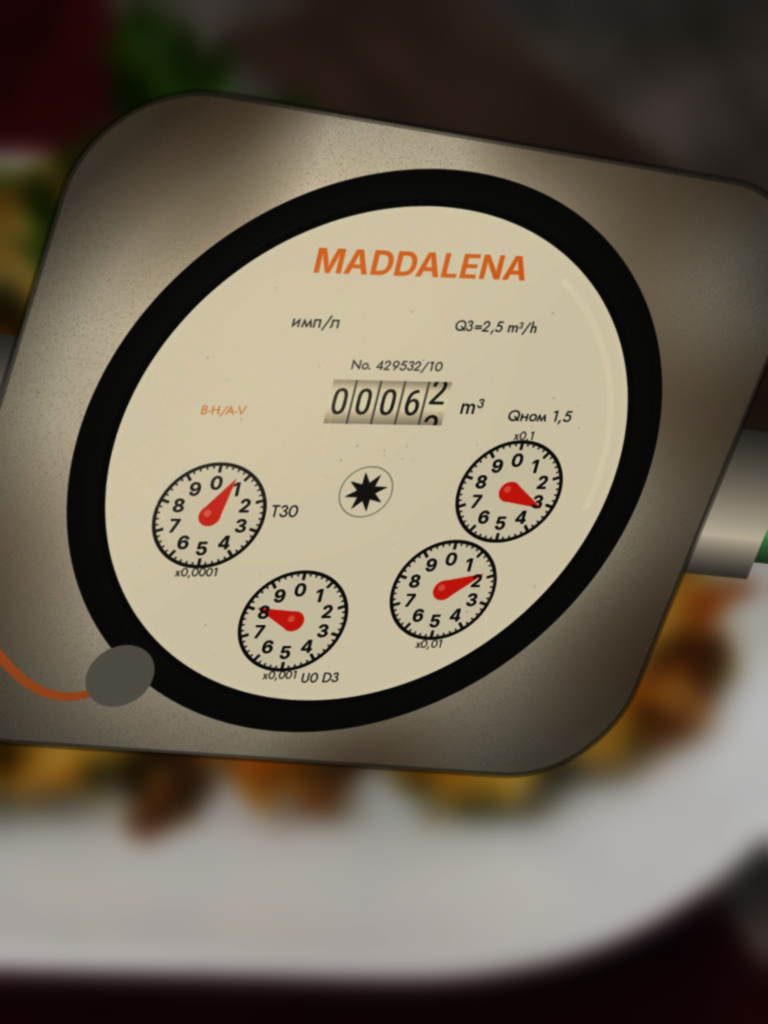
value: {"value": 62.3180, "unit": "m³"}
